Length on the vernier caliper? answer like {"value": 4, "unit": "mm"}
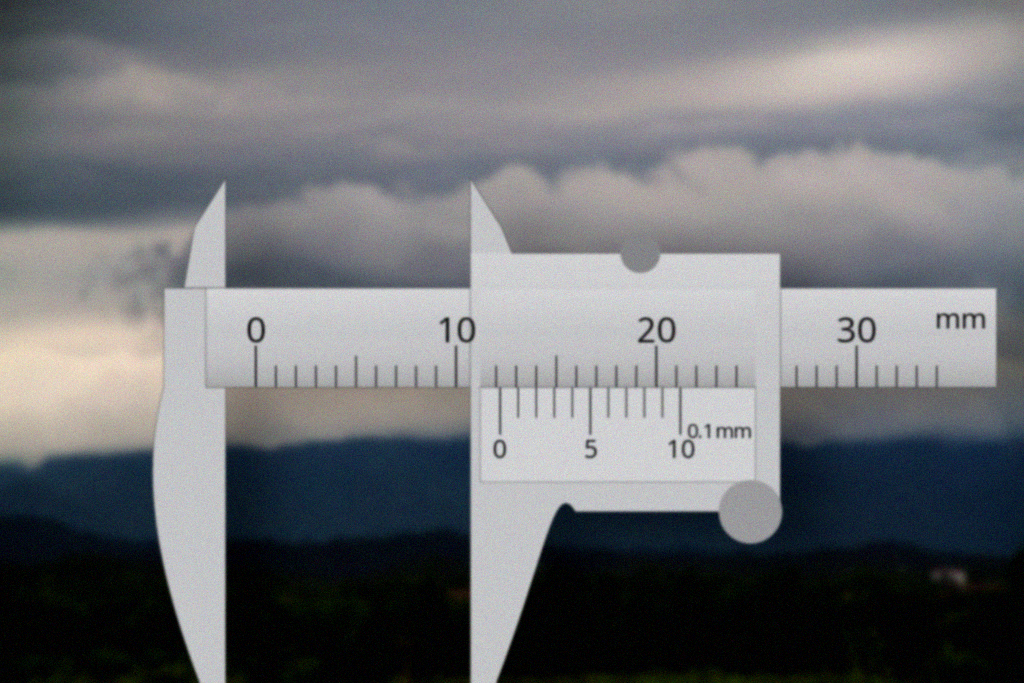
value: {"value": 12.2, "unit": "mm"}
